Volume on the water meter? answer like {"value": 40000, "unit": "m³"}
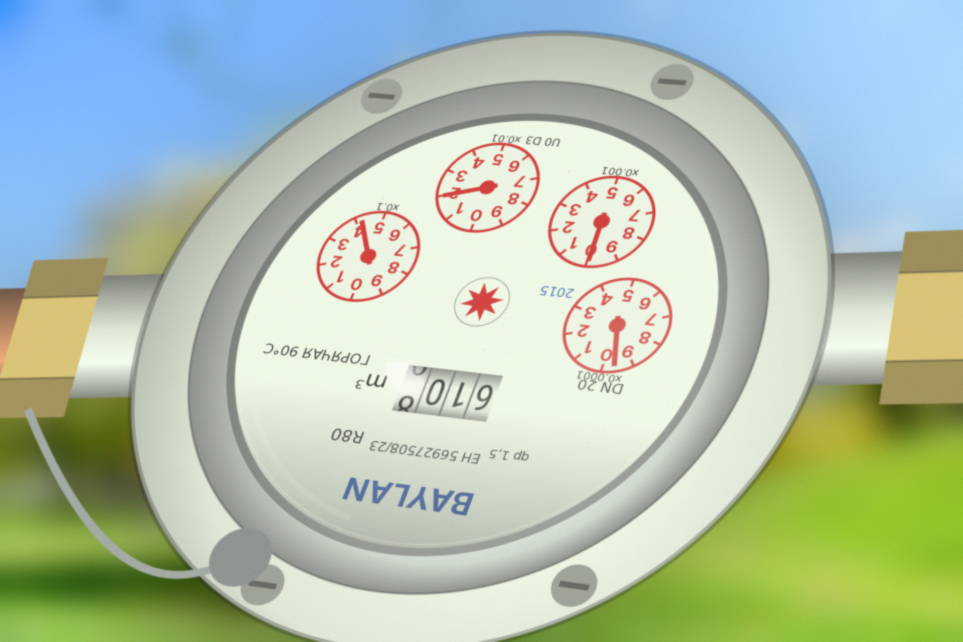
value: {"value": 6108.4199, "unit": "m³"}
